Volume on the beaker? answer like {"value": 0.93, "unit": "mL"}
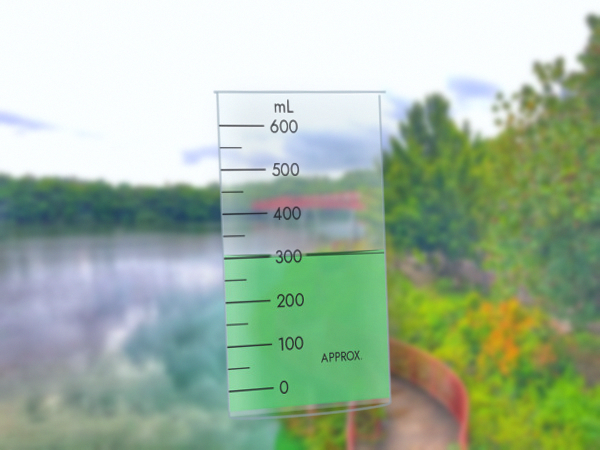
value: {"value": 300, "unit": "mL"}
